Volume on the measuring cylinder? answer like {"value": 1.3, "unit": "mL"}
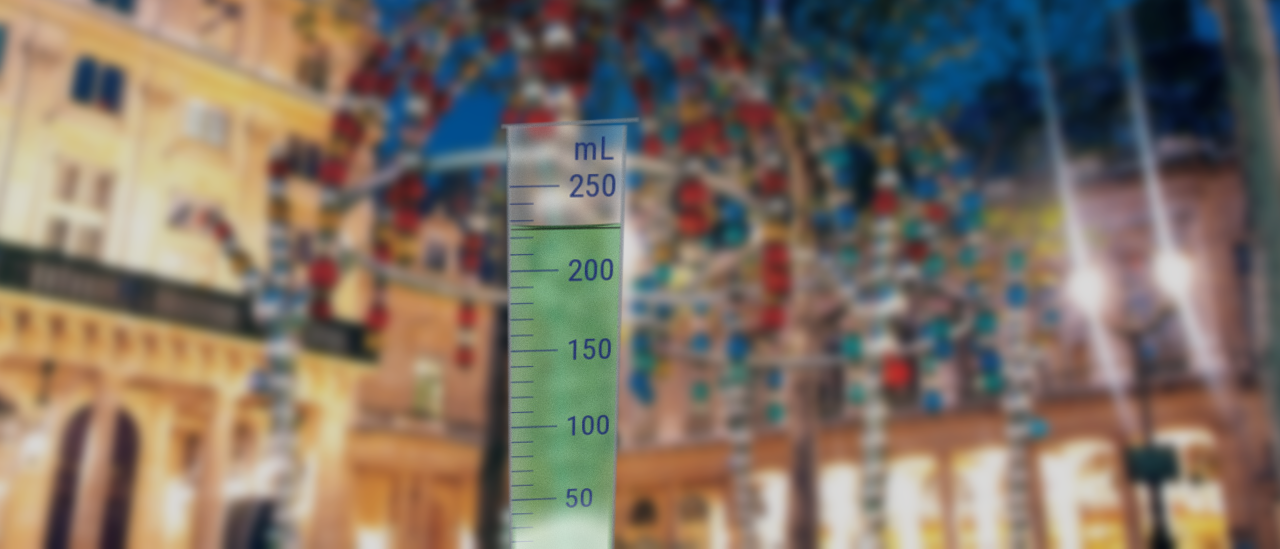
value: {"value": 225, "unit": "mL"}
